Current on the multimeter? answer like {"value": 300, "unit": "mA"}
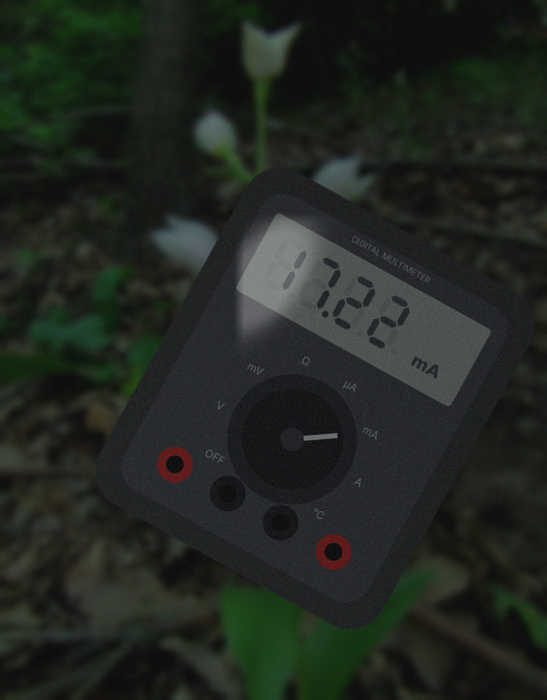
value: {"value": 17.22, "unit": "mA"}
